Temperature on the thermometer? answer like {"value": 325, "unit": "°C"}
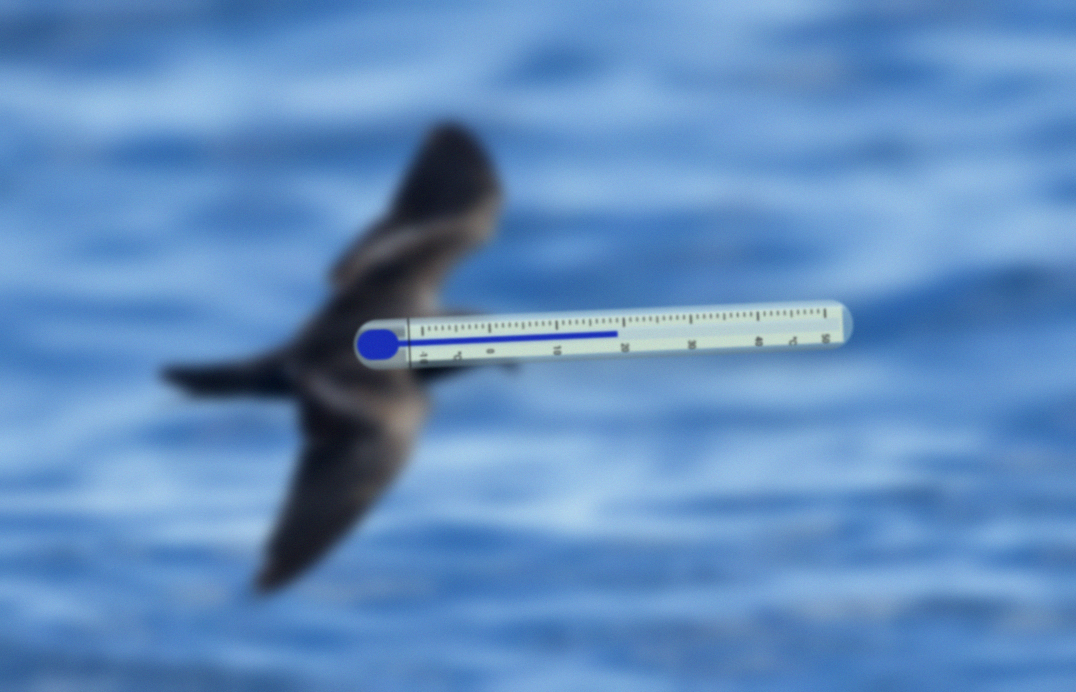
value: {"value": 19, "unit": "°C"}
